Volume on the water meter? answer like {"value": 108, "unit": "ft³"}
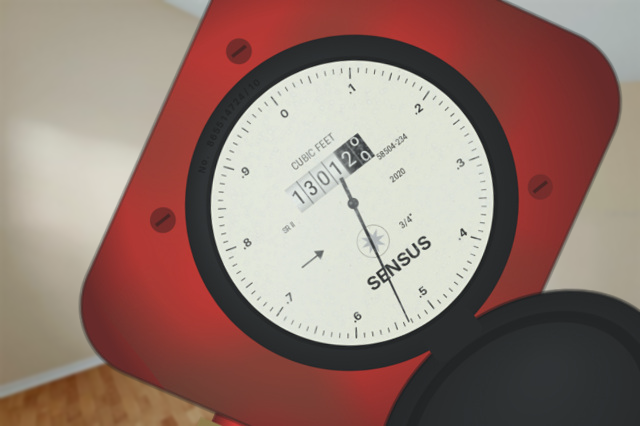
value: {"value": 130128.53, "unit": "ft³"}
